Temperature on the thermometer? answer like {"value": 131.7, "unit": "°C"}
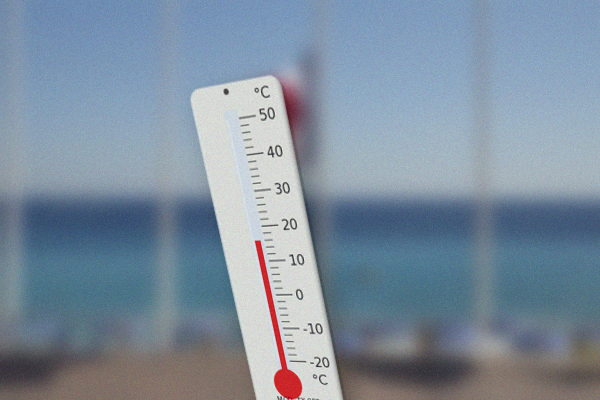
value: {"value": 16, "unit": "°C"}
